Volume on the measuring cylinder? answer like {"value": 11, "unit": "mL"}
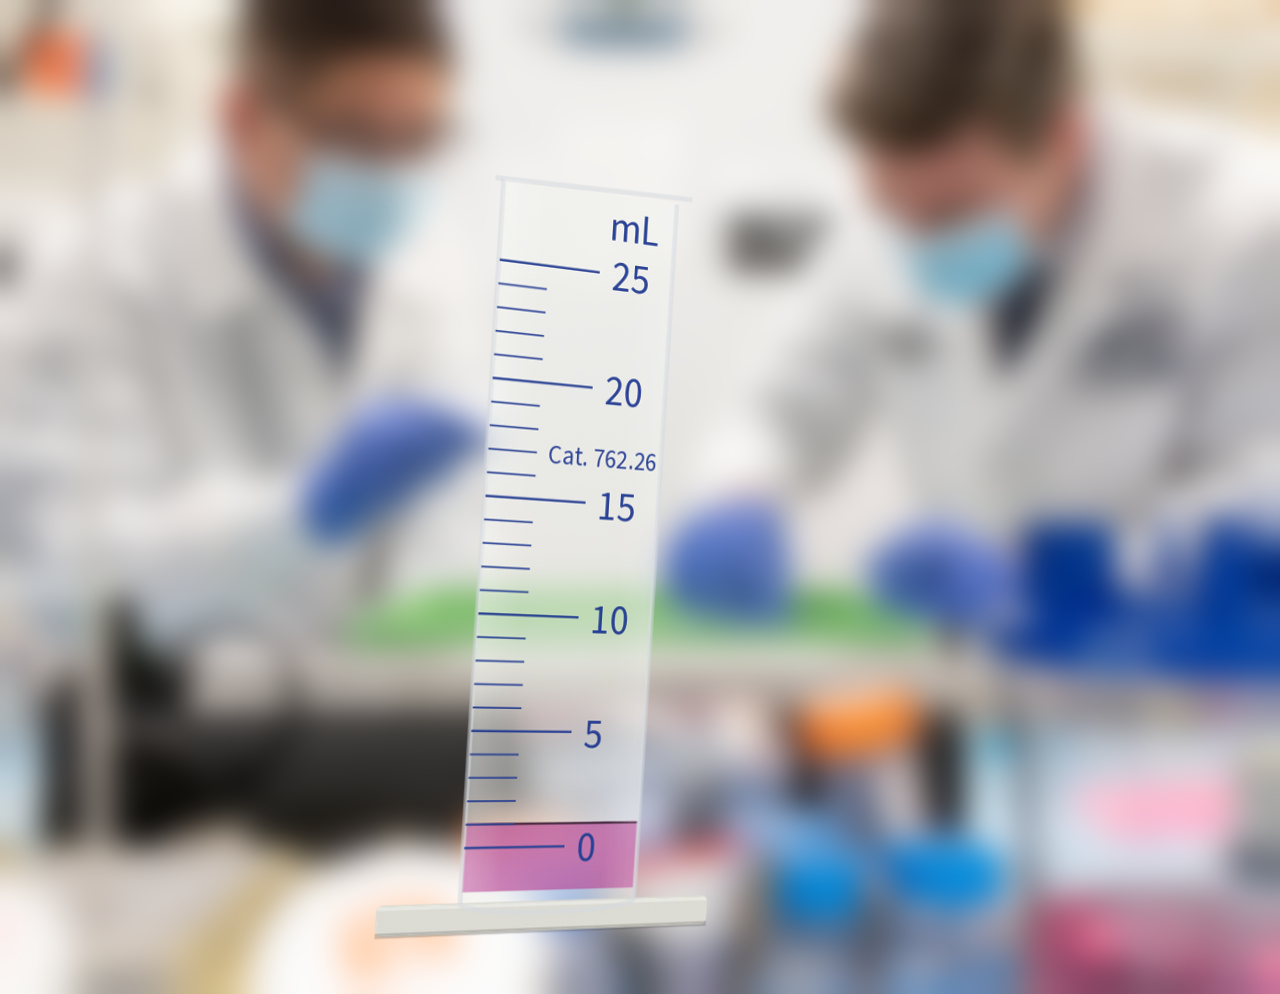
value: {"value": 1, "unit": "mL"}
